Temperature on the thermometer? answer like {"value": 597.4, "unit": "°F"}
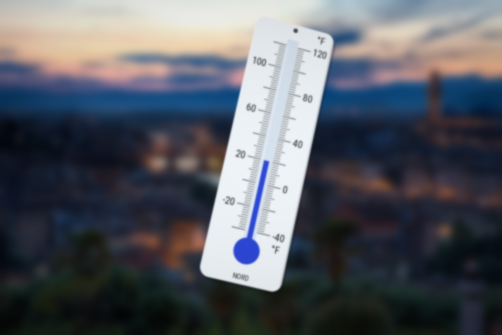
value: {"value": 20, "unit": "°F"}
